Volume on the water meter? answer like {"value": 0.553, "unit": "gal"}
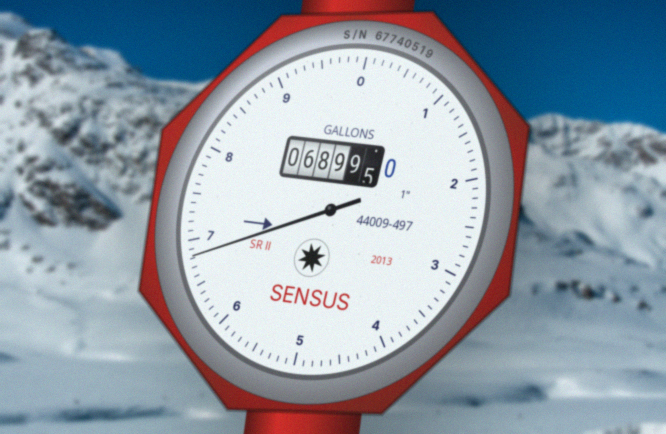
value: {"value": 689946.8, "unit": "gal"}
